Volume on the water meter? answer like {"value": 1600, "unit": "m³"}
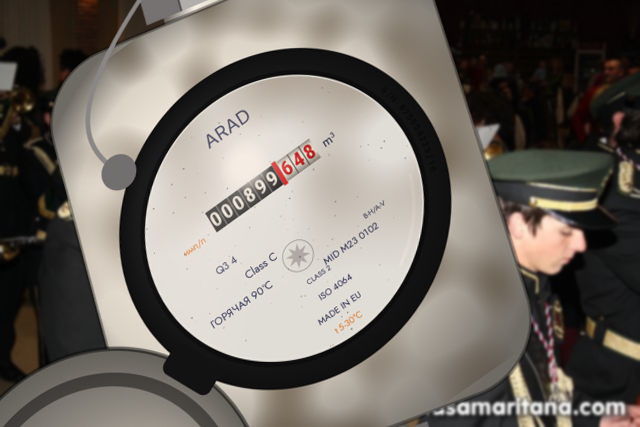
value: {"value": 899.648, "unit": "m³"}
